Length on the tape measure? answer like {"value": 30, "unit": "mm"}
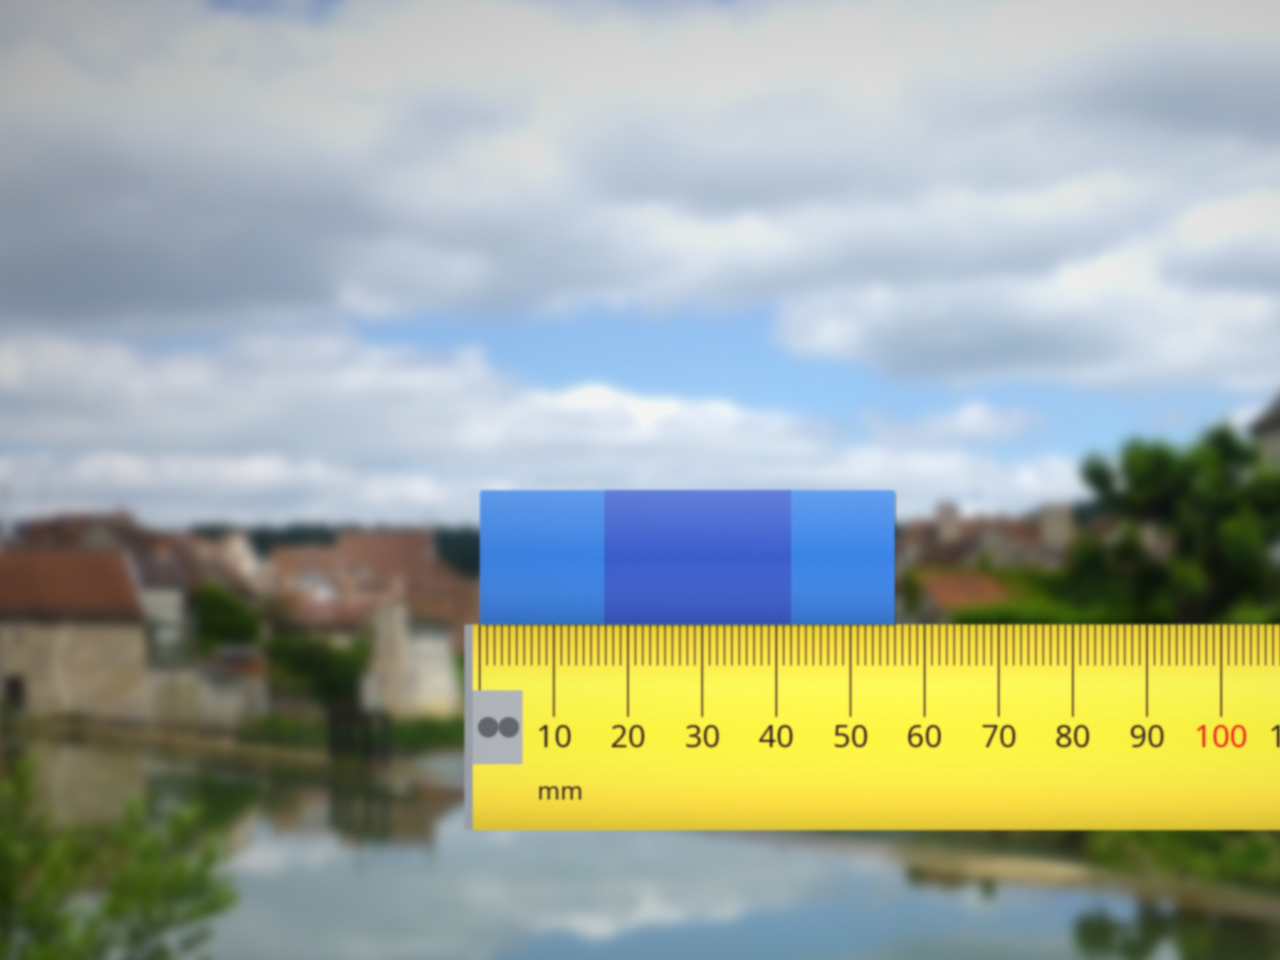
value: {"value": 56, "unit": "mm"}
